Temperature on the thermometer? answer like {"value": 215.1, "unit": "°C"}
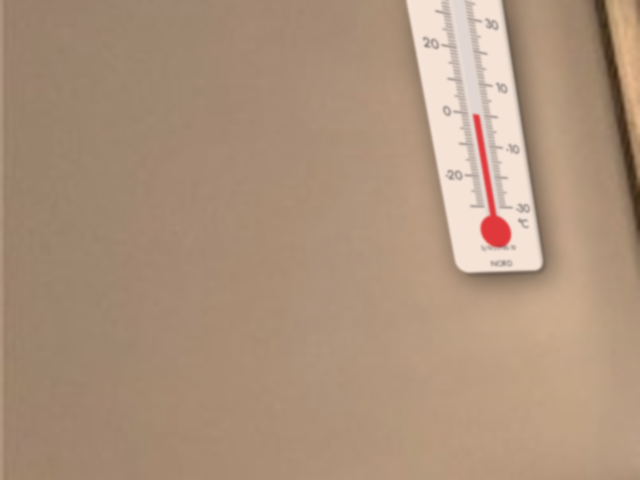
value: {"value": 0, "unit": "°C"}
